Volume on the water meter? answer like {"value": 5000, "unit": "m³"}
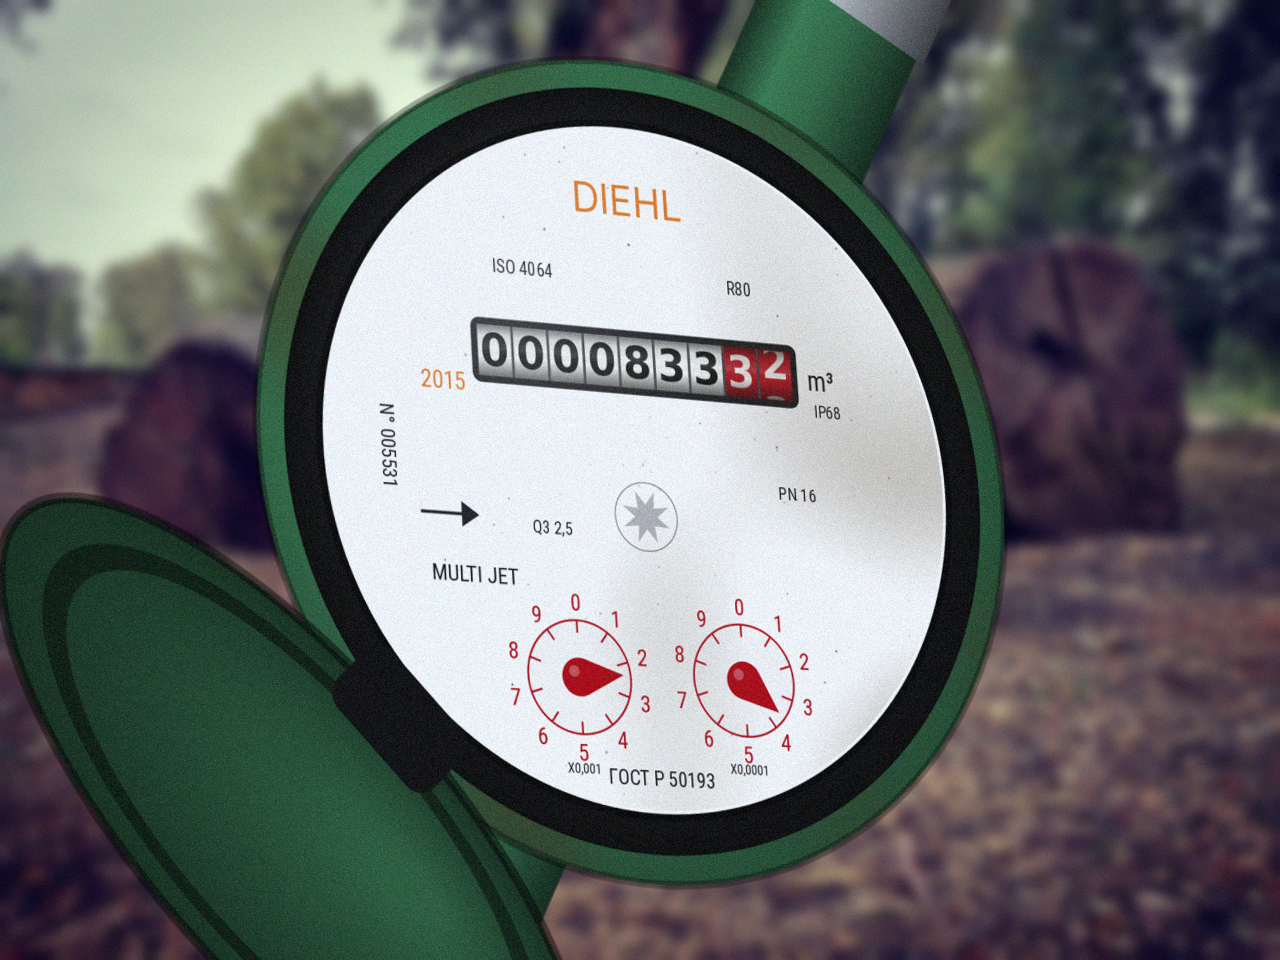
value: {"value": 833.3223, "unit": "m³"}
